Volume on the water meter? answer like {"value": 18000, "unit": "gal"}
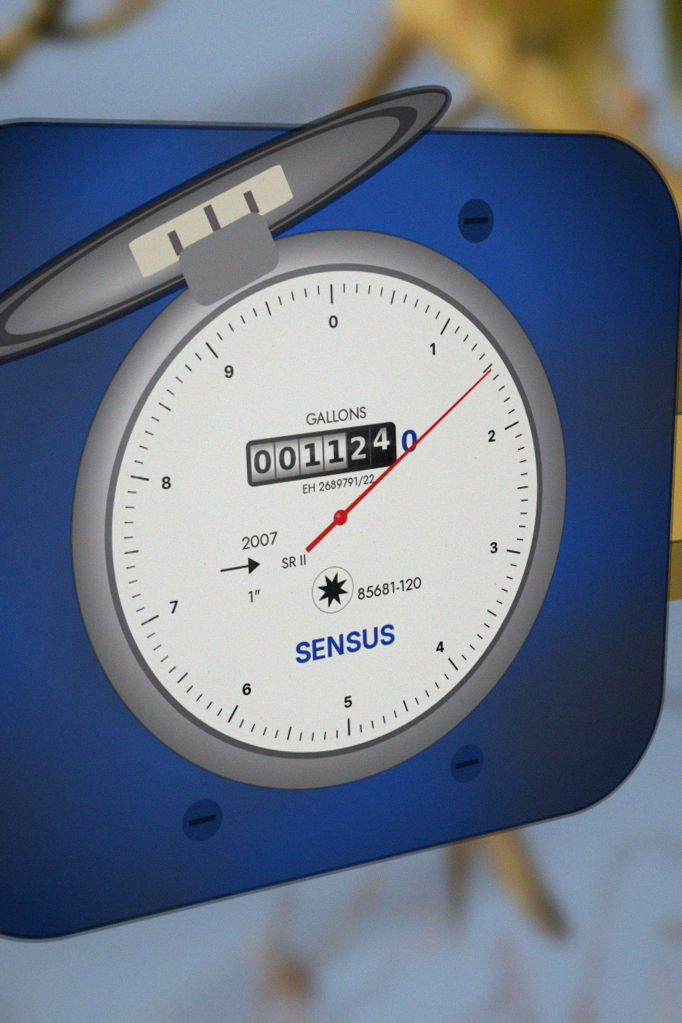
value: {"value": 11241.5, "unit": "gal"}
